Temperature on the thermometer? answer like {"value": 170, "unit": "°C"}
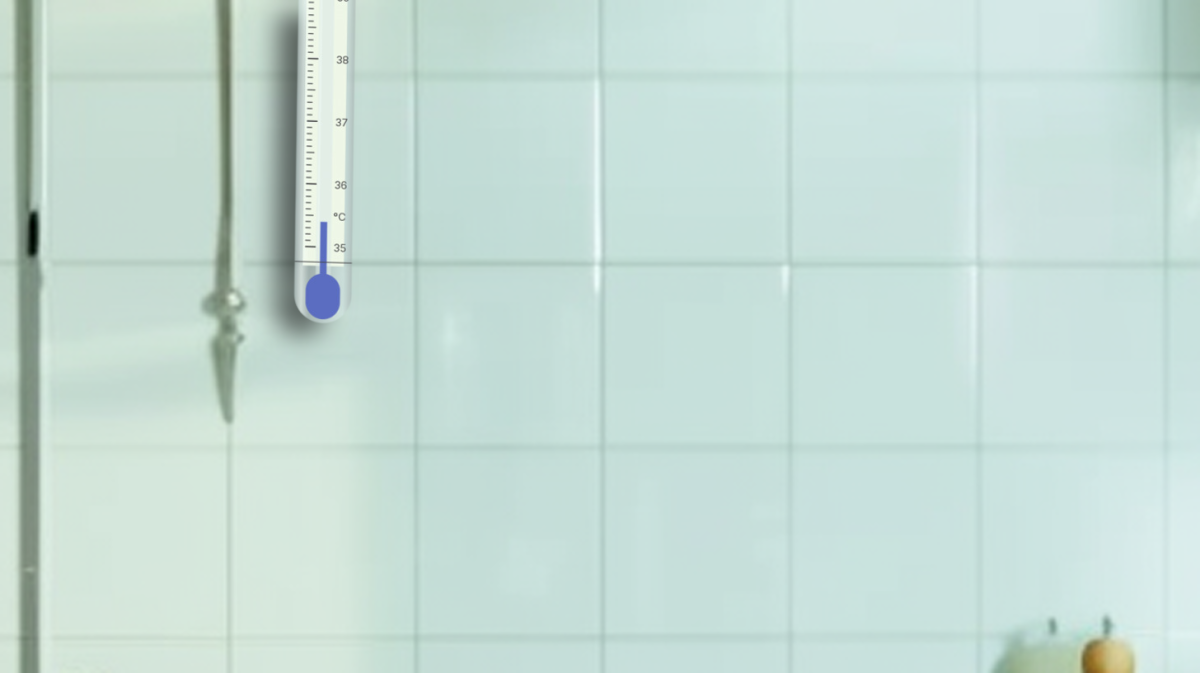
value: {"value": 35.4, "unit": "°C"}
